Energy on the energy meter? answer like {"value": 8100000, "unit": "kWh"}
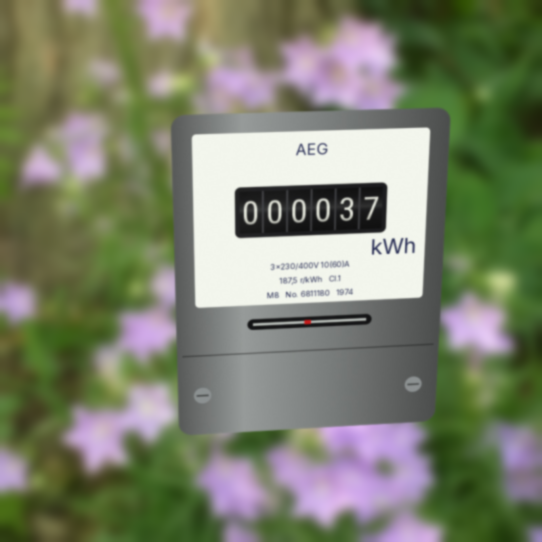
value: {"value": 37, "unit": "kWh"}
